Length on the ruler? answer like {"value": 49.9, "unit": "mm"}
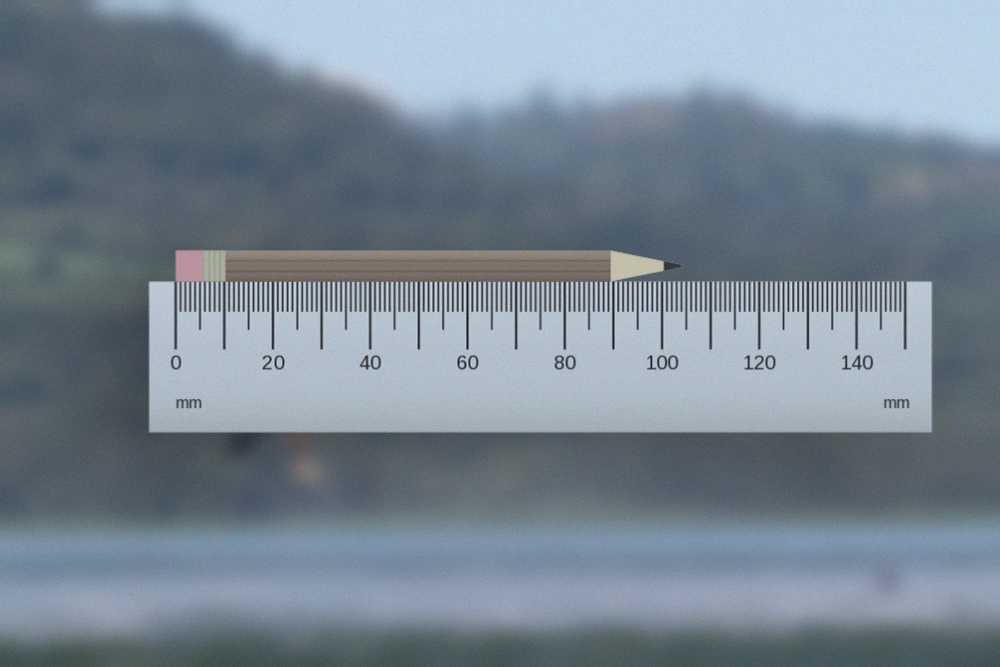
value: {"value": 104, "unit": "mm"}
